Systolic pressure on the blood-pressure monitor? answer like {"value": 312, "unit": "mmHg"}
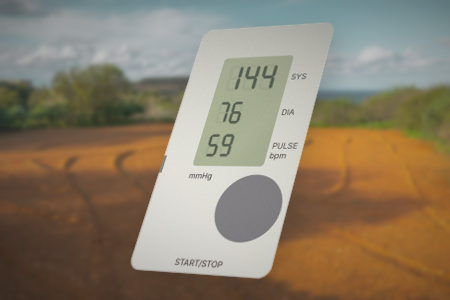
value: {"value": 144, "unit": "mmHg"}
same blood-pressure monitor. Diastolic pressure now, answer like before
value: {"value": 76, "unit": "mmHg"}
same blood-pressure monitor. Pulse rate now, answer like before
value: {"value": 59, "unit": "bpm"}
